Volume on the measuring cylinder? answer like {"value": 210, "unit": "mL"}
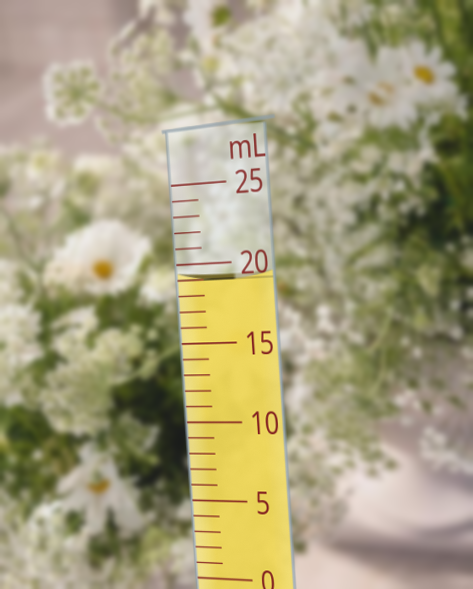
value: {"value": 19, "unit": "mL"}
